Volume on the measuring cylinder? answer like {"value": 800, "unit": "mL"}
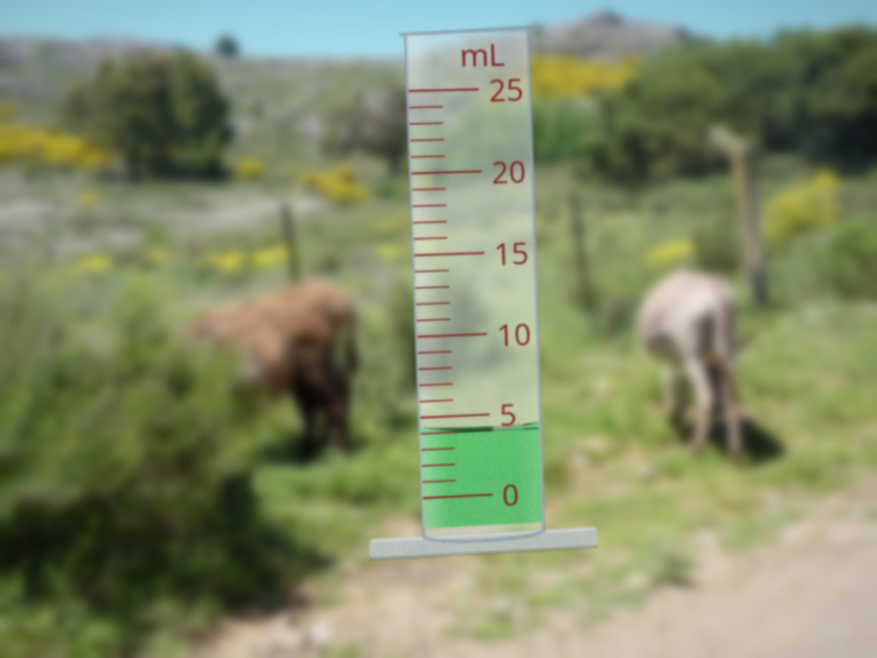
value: {"value": 4, "unit": "mL"}
